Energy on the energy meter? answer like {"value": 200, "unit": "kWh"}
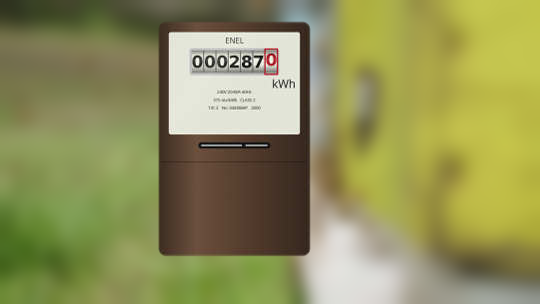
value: {"value": 287.0, "unit": "kWh"}
